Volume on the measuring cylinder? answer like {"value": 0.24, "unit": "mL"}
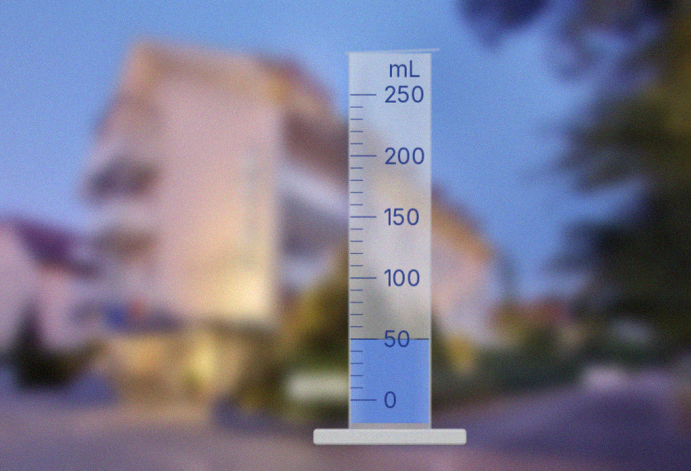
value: {"value": 50, "unit": "mL"}
